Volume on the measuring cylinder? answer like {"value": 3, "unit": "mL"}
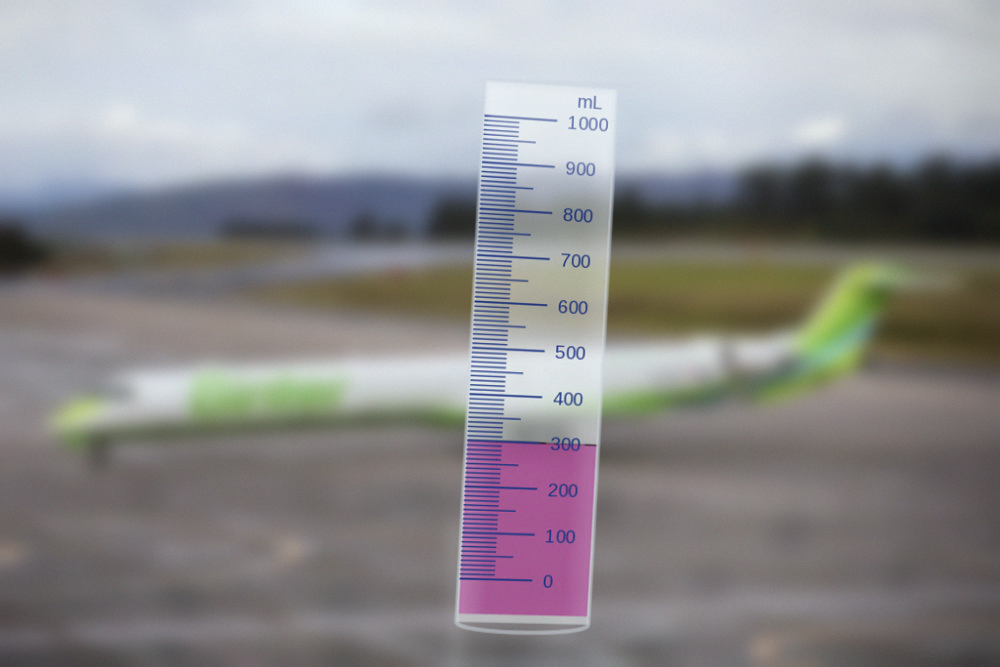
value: {"value": 300, "unit": "mL"}
